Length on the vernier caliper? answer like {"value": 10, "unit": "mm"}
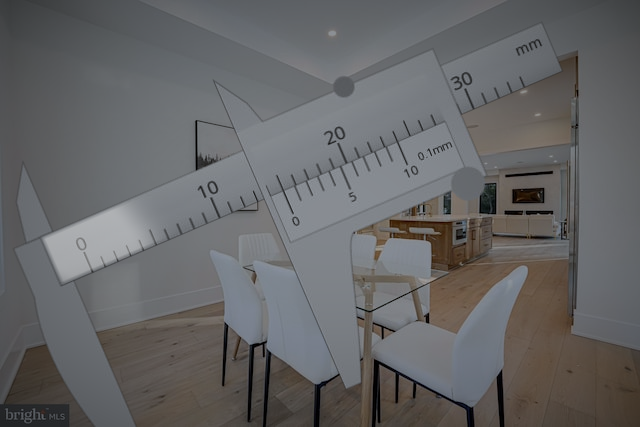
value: {"value": 15.0, "unit": "mm"}
